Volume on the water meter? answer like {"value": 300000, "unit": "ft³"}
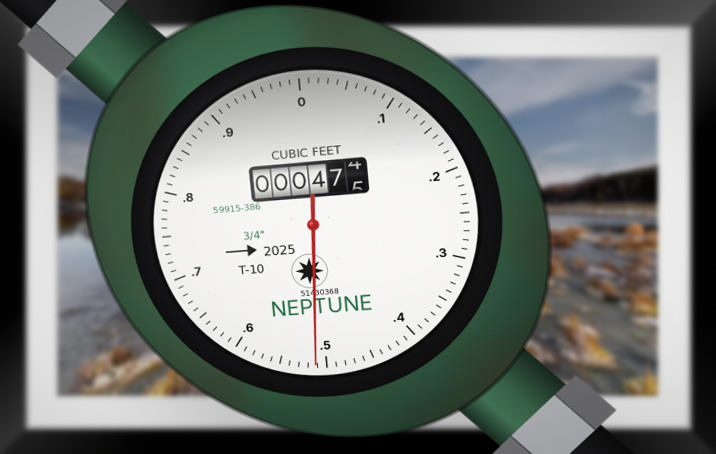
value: {"value": 474.51, "unit": "ft³"}
